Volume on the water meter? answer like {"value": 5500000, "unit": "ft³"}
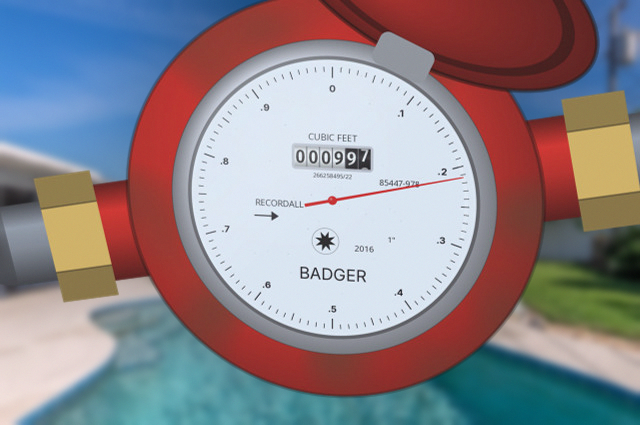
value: {"value": 997.21, "unit": "ft³"}
